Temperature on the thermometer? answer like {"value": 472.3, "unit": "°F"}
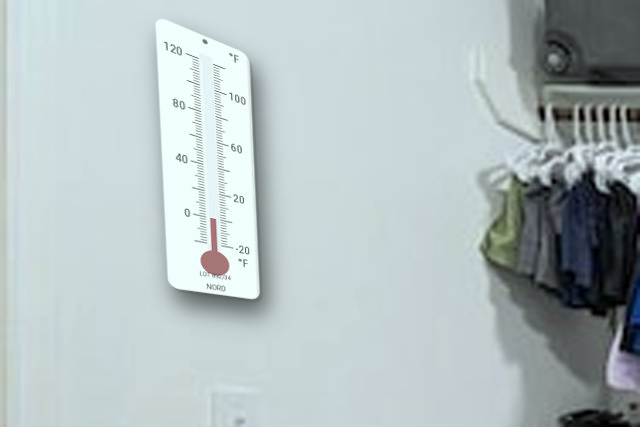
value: {"value": 0, "unit": "°F"}
